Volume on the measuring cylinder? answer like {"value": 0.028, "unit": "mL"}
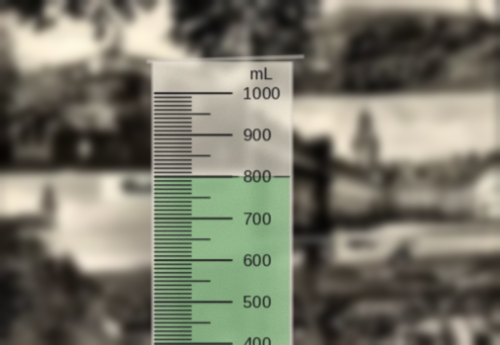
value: {"value": 800, "unit": "mL"}
